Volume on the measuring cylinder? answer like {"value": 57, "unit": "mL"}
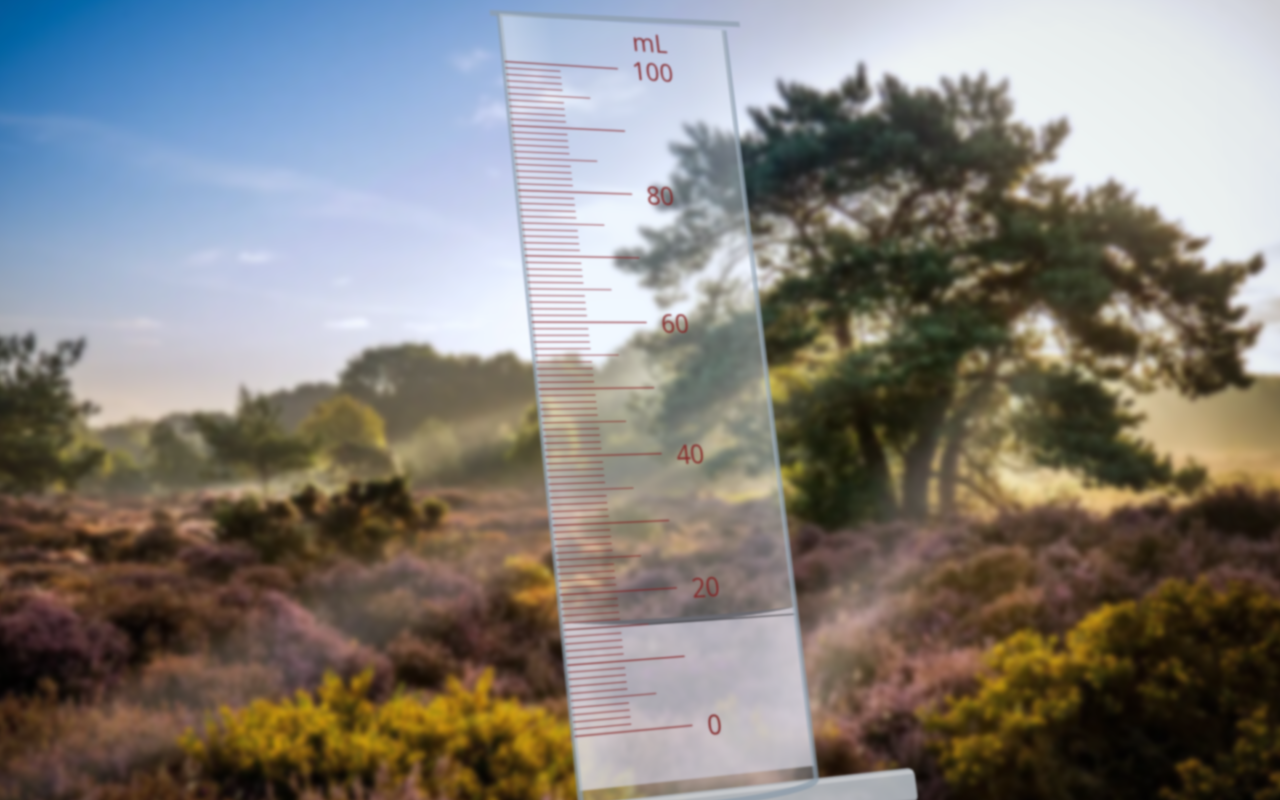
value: {"value": 15, "unit": "mL"}
